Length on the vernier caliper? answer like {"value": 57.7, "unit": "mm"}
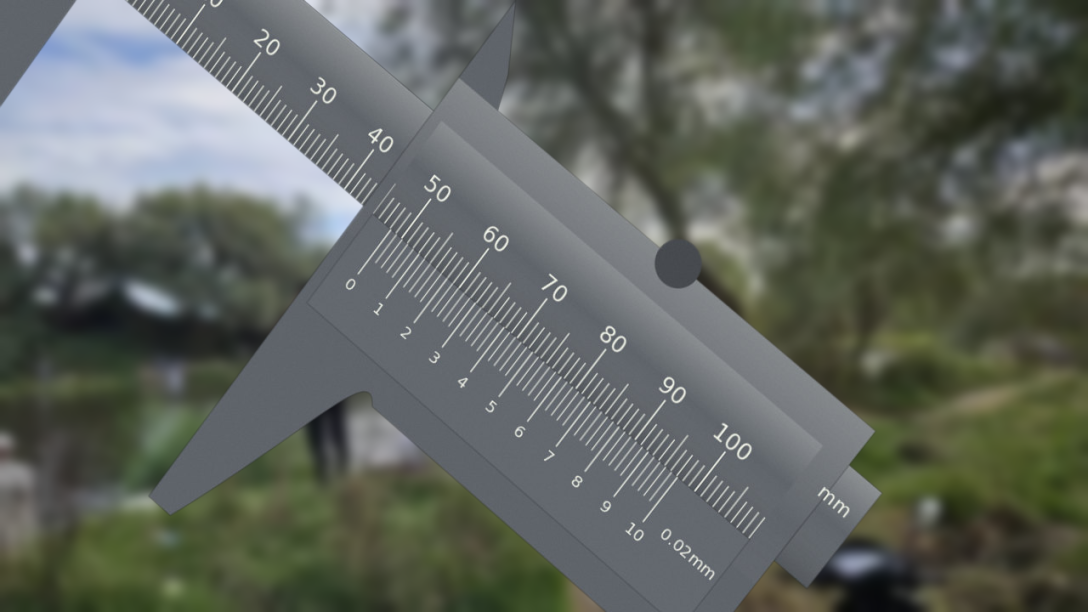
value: {"value": 48.2, "unit": "mm"}
